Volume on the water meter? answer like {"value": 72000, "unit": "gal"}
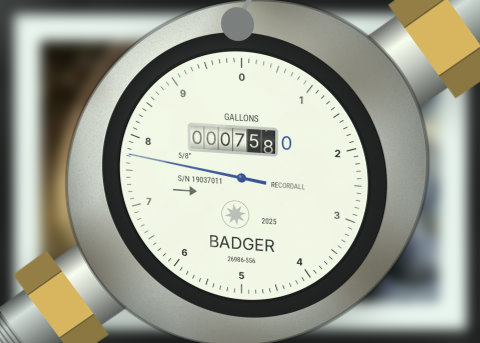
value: {"value": 7577.7, "unit": "gal"}
